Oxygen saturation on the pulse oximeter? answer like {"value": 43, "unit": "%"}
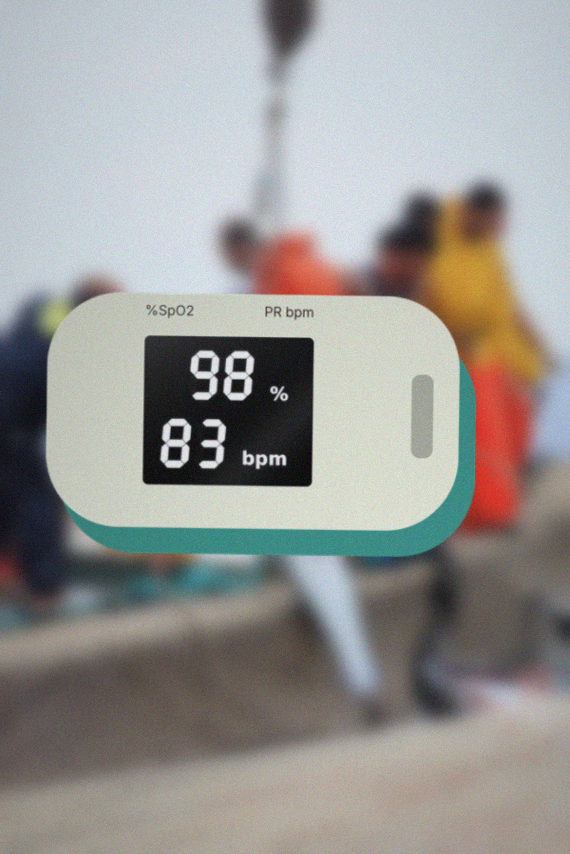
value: {"value": 98, "unit": "%"}
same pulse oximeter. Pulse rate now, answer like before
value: {"value": 83, "unit": "bpm"}
